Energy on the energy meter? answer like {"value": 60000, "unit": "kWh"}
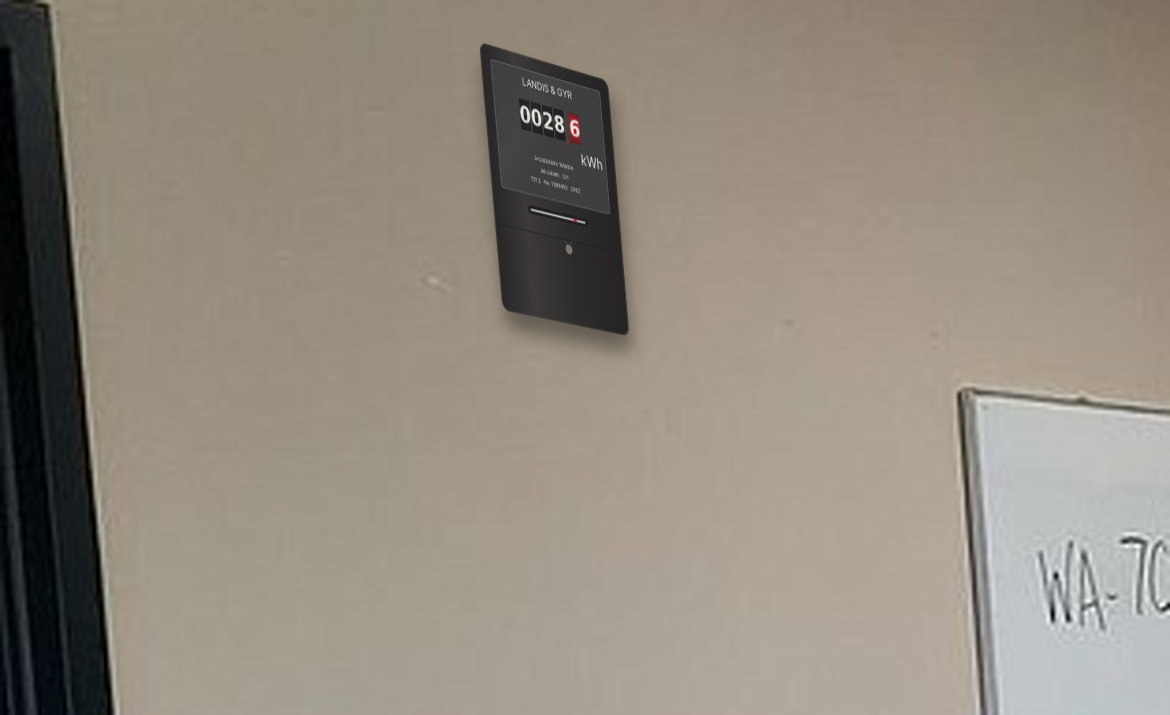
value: {"value": 28.6, "unit": "kWh"}
